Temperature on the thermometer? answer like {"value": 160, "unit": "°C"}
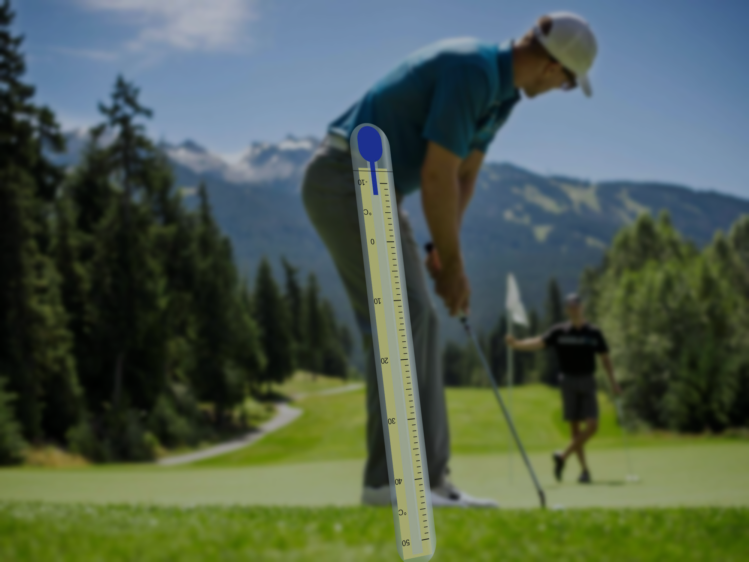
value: {"value": -8, "unit": "°C"}
